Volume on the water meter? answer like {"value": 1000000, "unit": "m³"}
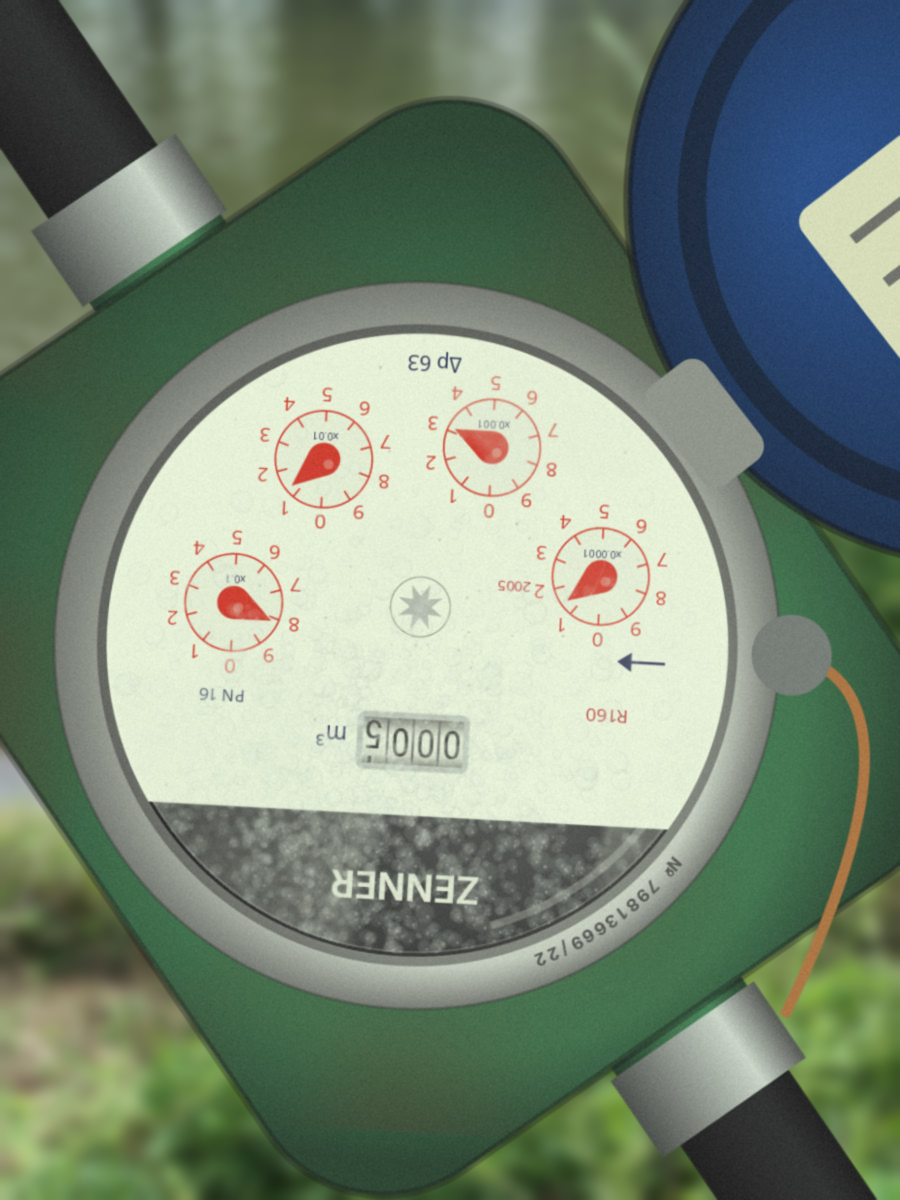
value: {"value": 4.8131, "unit": "m³"}
